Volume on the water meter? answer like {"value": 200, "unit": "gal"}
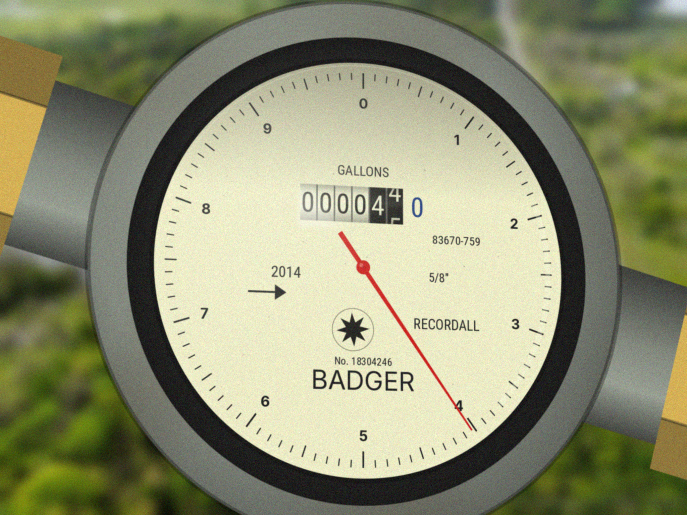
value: {"value": 444.0, "unit": "gal"}
